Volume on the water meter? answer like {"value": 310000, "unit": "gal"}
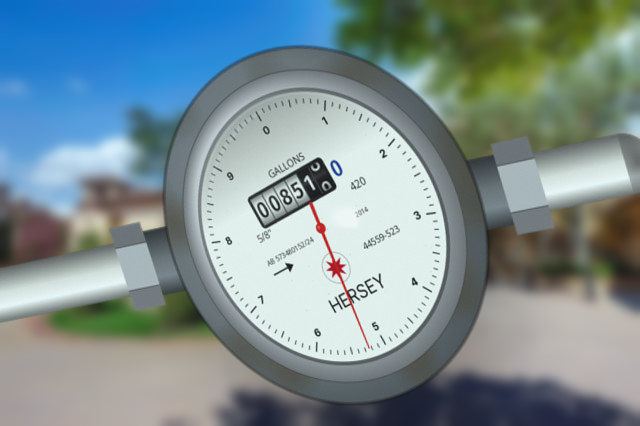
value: {"value": 85185.2, "unit": "gal"}
